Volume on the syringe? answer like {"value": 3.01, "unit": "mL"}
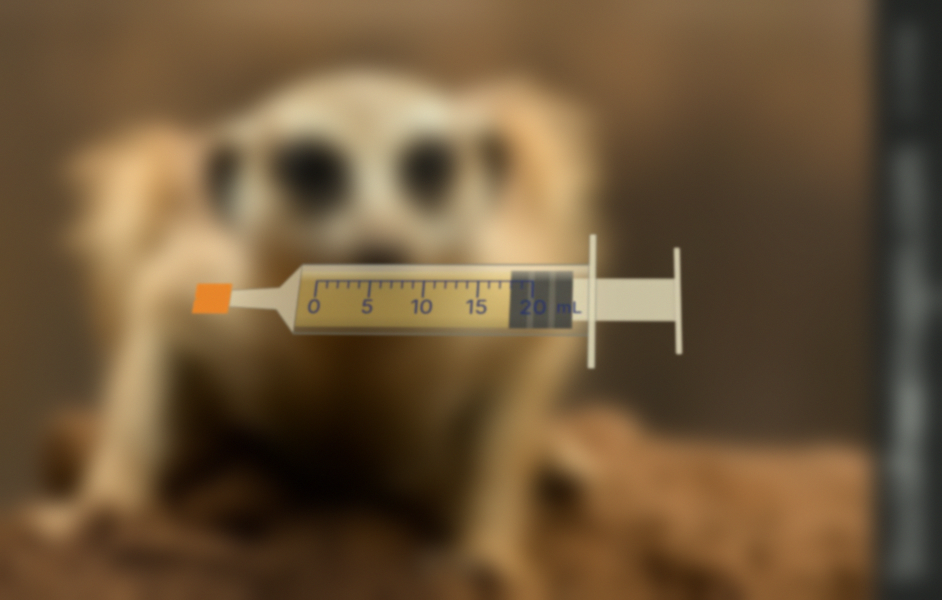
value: {"value": 18, "unit": "mL"}
